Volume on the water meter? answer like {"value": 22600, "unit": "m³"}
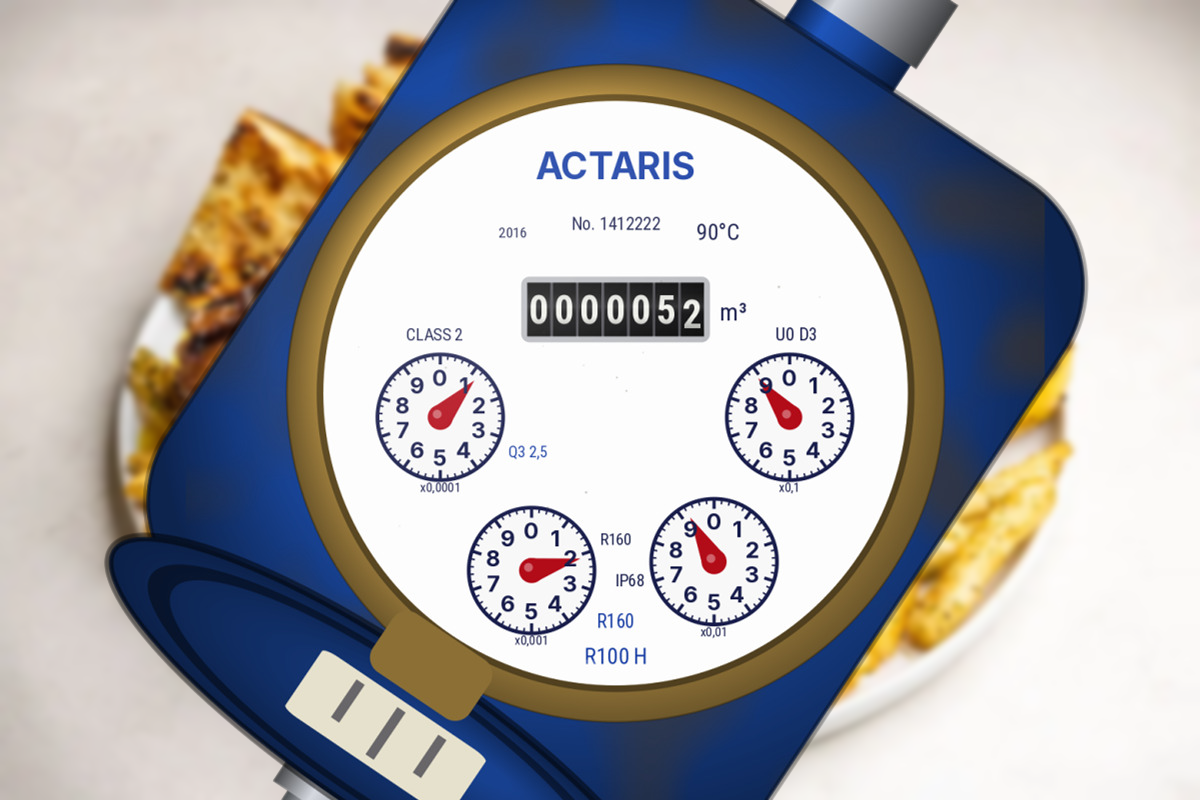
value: {"value": 51.8921, "unit": "m³"}
